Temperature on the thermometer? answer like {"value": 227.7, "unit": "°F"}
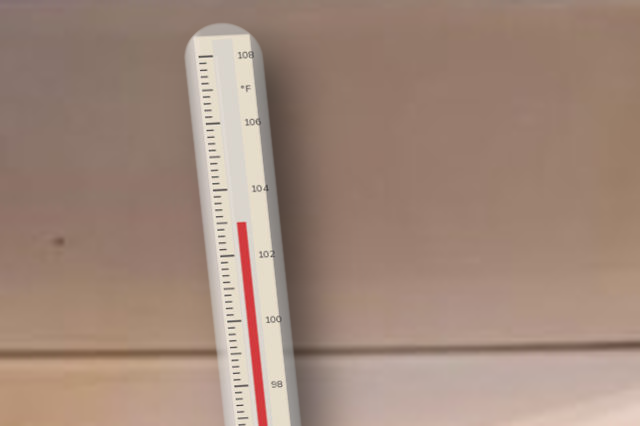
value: {"value": 103, "unit": "°F"}
